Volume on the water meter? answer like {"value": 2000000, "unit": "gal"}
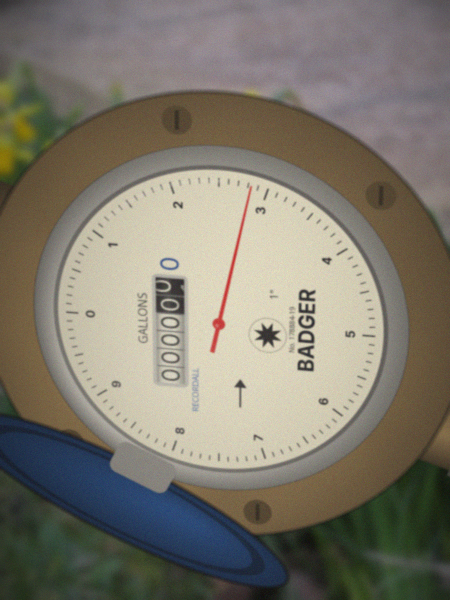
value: {"value": 2.8, "unit": "gal"}
